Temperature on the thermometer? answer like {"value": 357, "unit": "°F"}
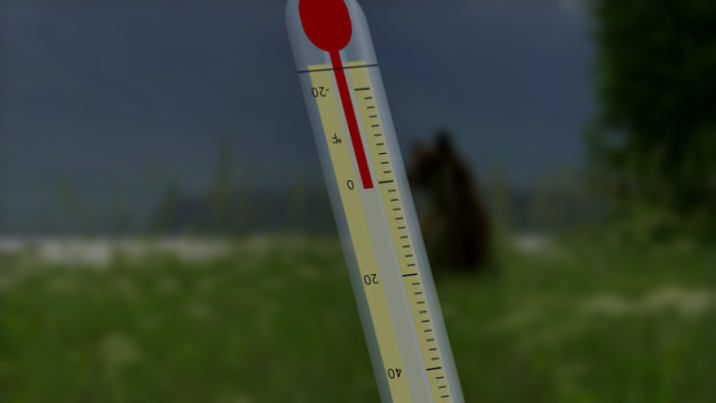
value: {"value": 1, "unit": "°F"}
